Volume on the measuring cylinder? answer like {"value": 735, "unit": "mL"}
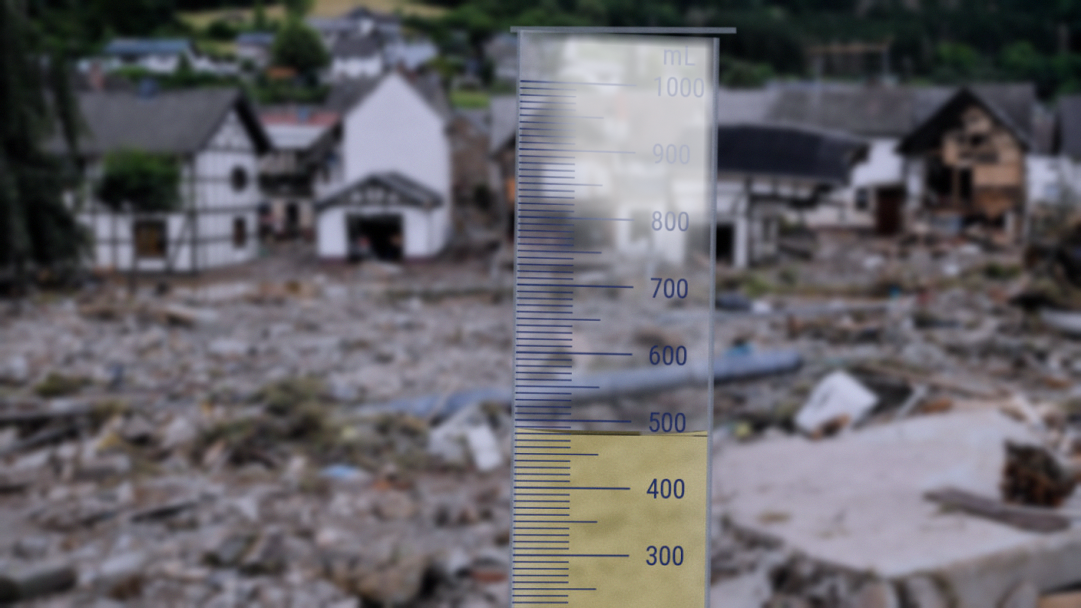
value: {"value": 480, "unit": "mL"}
